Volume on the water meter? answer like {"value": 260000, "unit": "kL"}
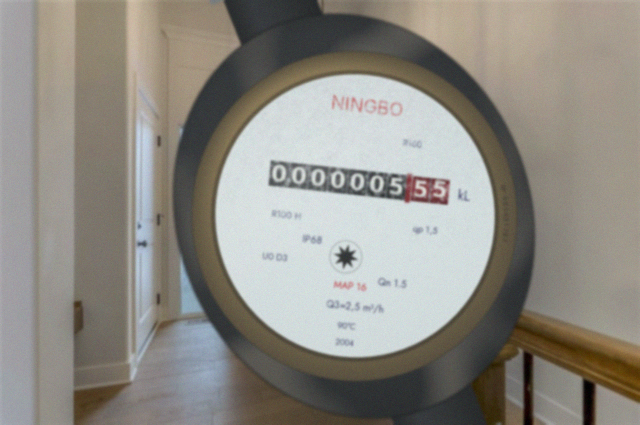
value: {"value": 5.55, "unit": "kL"}
